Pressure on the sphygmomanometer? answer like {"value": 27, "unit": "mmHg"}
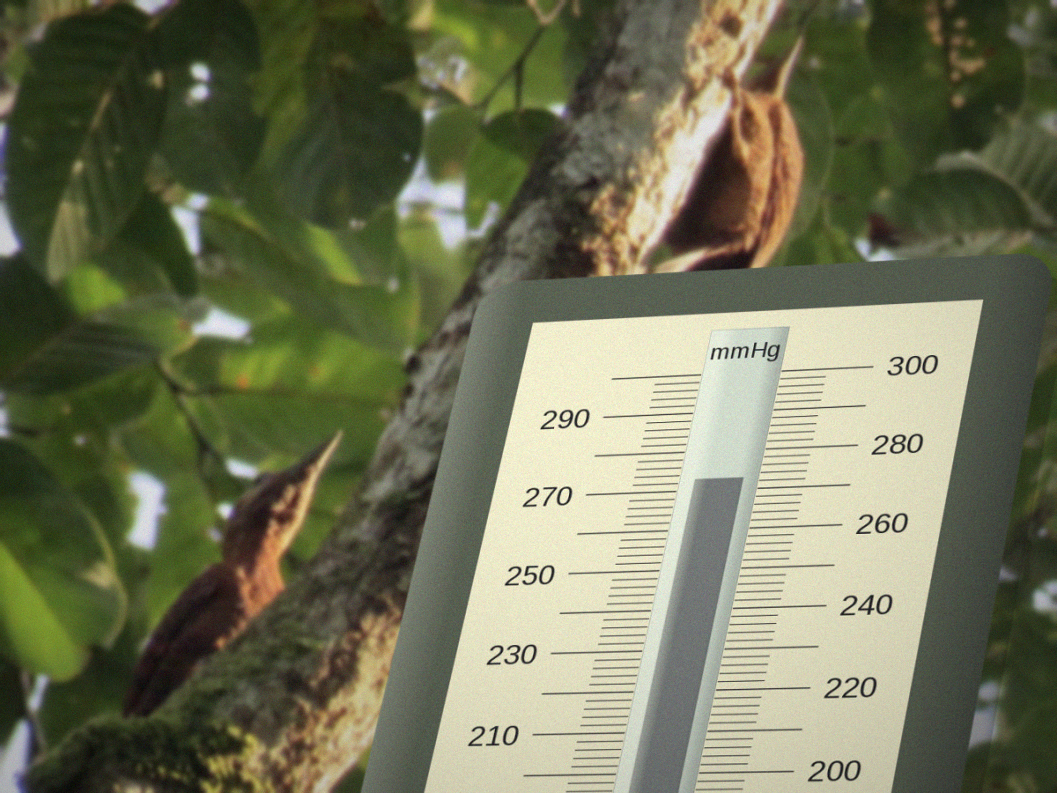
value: {"value": 273, "unit": "mmHg"}
